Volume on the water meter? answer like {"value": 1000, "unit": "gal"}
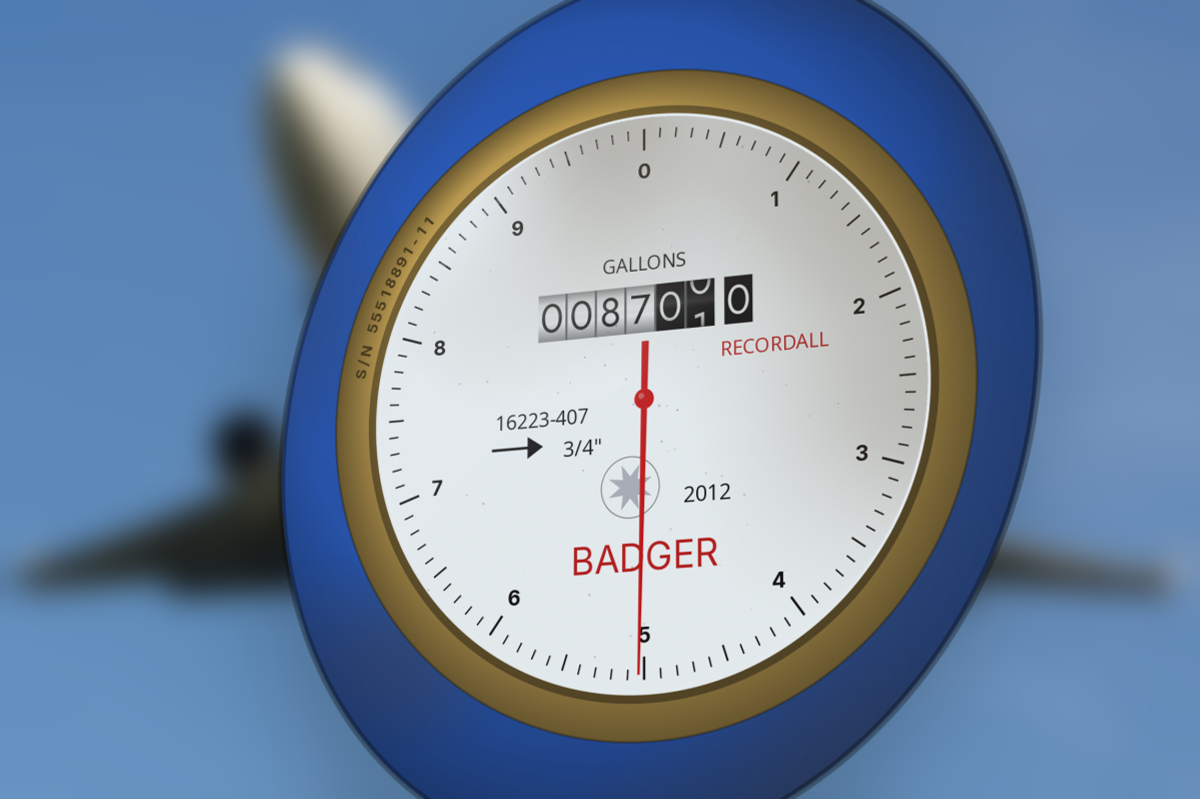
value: {"value": 87005.0, "unit": "gal"}
